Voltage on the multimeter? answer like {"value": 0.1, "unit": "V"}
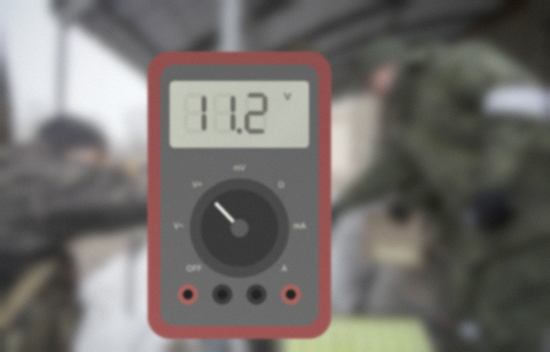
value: {"value": 11.2, "unit": "V"}
